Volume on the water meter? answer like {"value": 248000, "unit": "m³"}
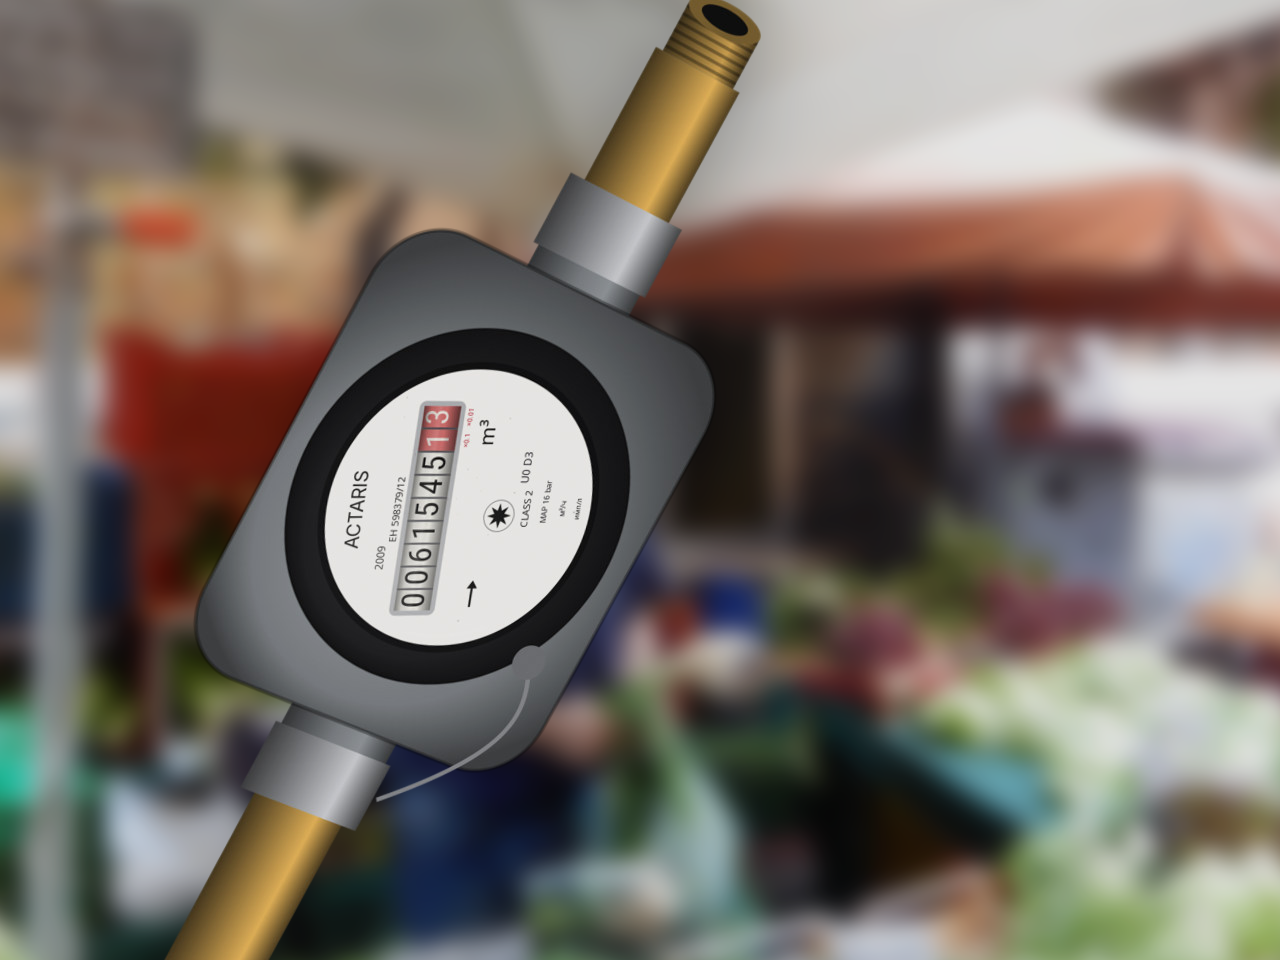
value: {"value": 61545.13, "unit": "m³"}
